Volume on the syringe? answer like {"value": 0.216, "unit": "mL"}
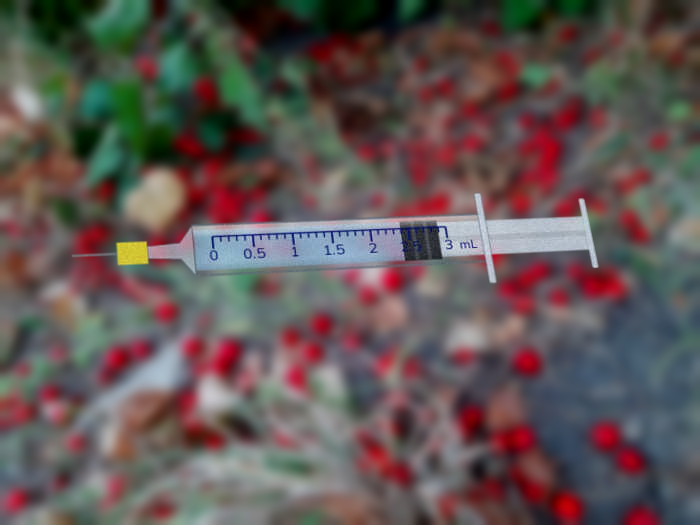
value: {"value": 2.4, "unit": "mL"}
